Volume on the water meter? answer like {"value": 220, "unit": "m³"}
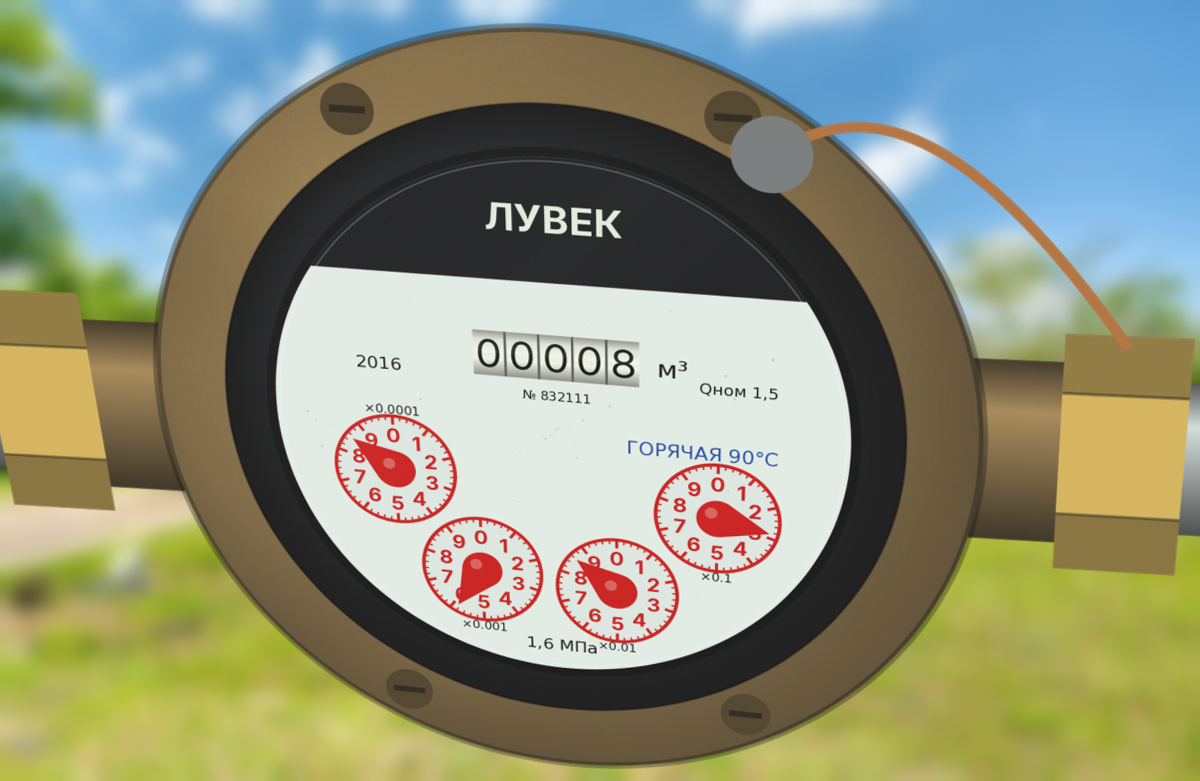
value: {"value": 8.2858, "unit": "m³"}
